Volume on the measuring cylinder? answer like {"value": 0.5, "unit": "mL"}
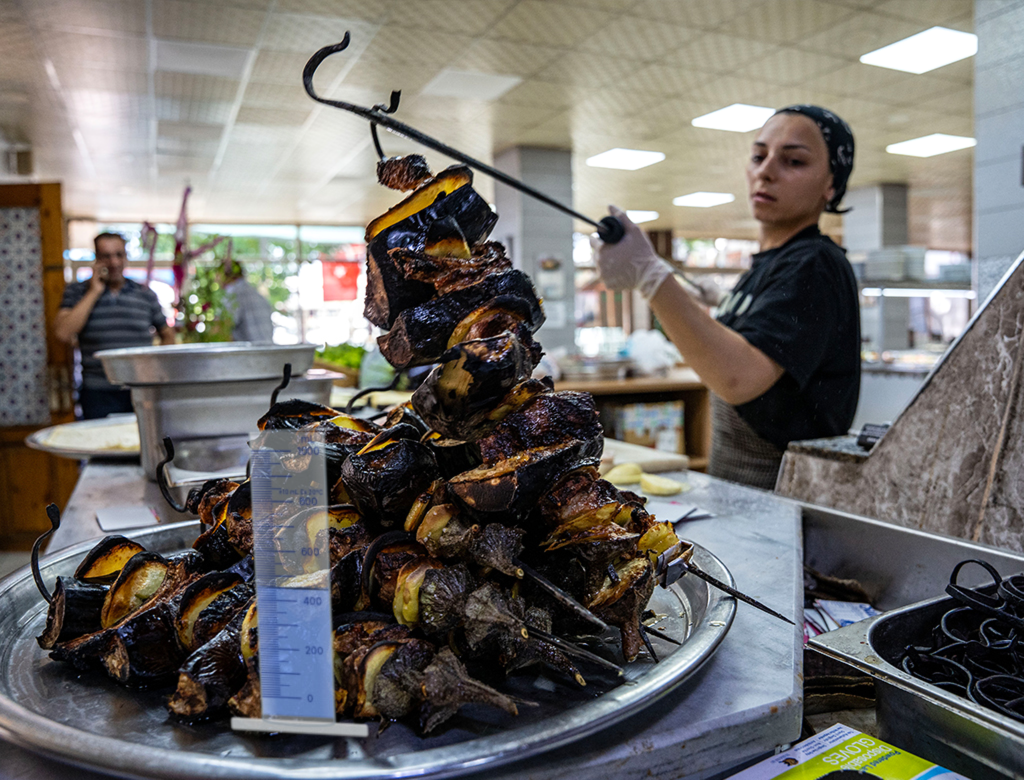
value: {"value": 450, "unit": "mL"}
